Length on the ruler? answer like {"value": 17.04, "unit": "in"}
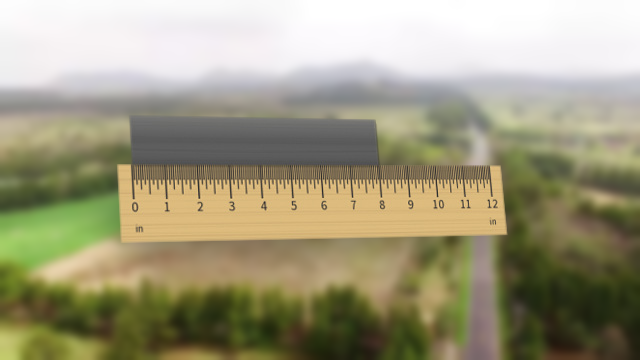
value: {"value": 8, "unit": "in"}
